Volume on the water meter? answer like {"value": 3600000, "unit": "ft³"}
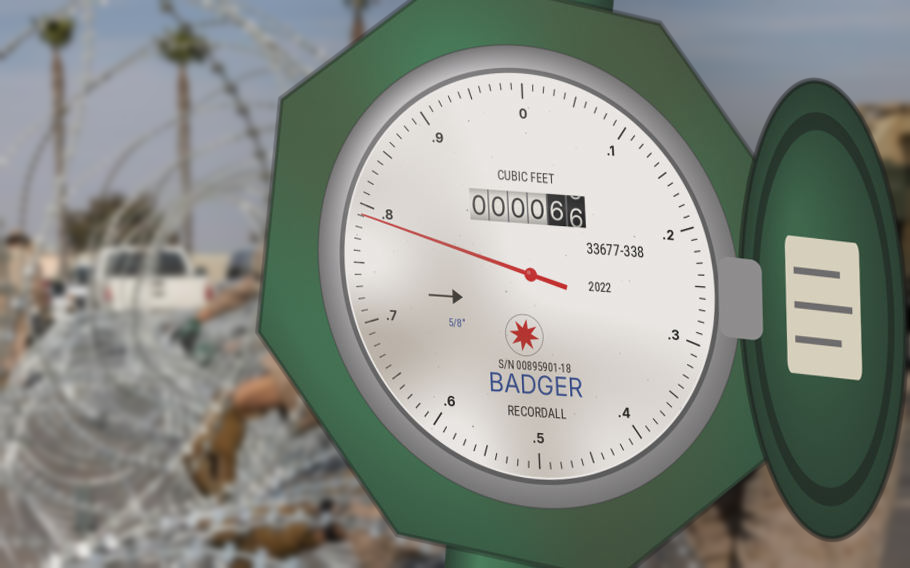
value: {"value": 65.79, "unit": "ft³"}
